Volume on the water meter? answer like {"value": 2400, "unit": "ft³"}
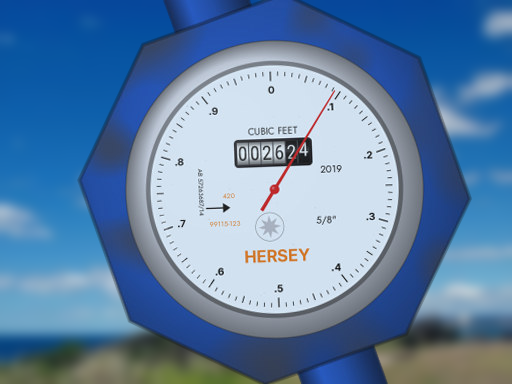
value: {"value": 2624.09, "unit": "ft³"}
